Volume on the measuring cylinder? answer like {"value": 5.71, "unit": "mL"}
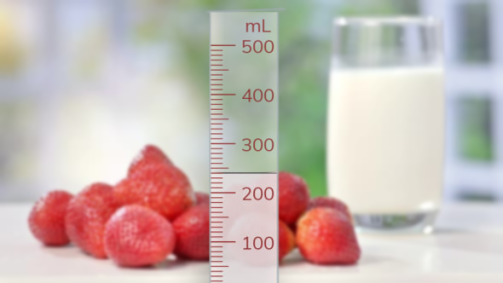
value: {"value": 240, "unit": "mL"}
